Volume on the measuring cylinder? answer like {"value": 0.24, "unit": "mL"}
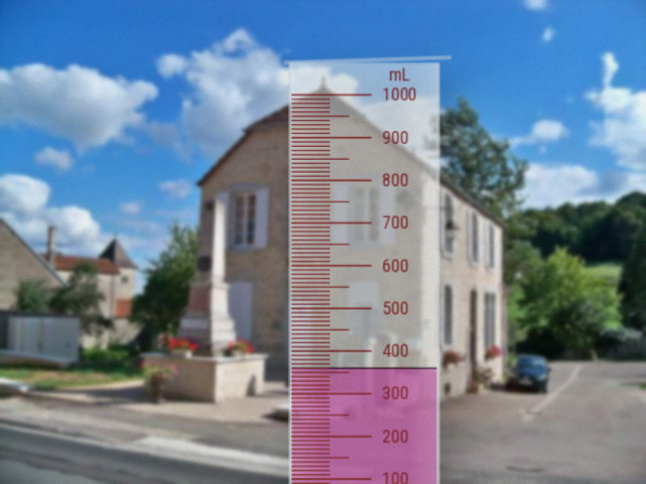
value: {"value": 360, "unit": "mL"}
